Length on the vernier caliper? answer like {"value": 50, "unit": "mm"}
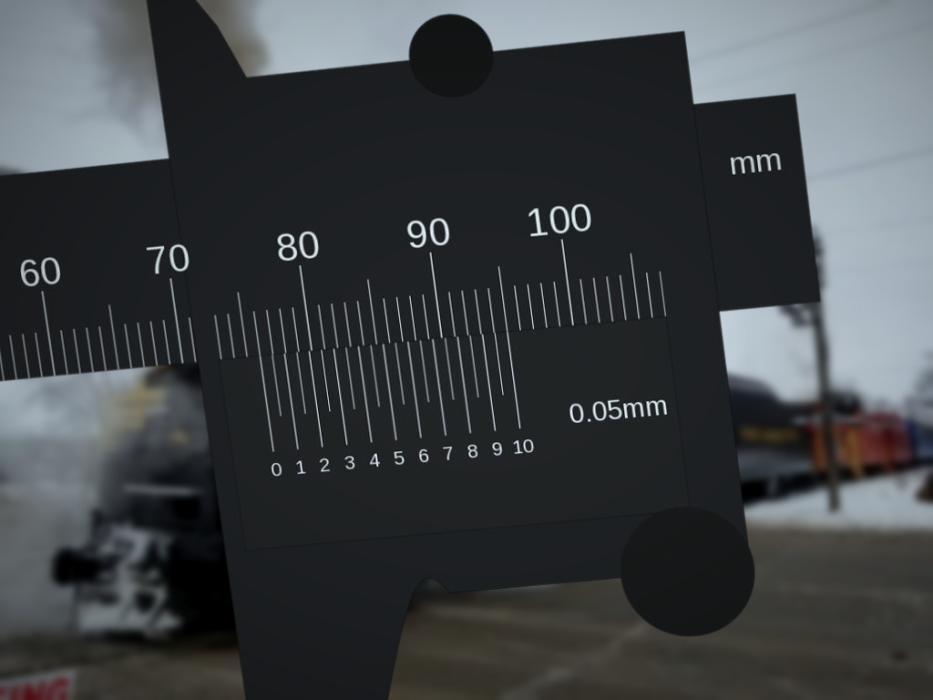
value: {"value": 76.0, "unit": "mm"}
